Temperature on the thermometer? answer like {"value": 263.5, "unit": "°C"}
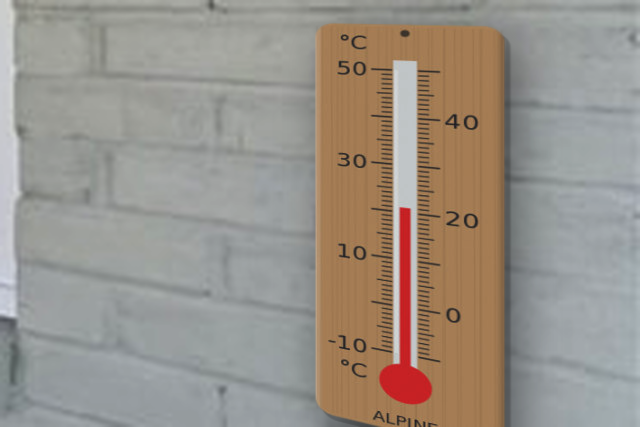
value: {"value": 21, "unit": "°C"}
